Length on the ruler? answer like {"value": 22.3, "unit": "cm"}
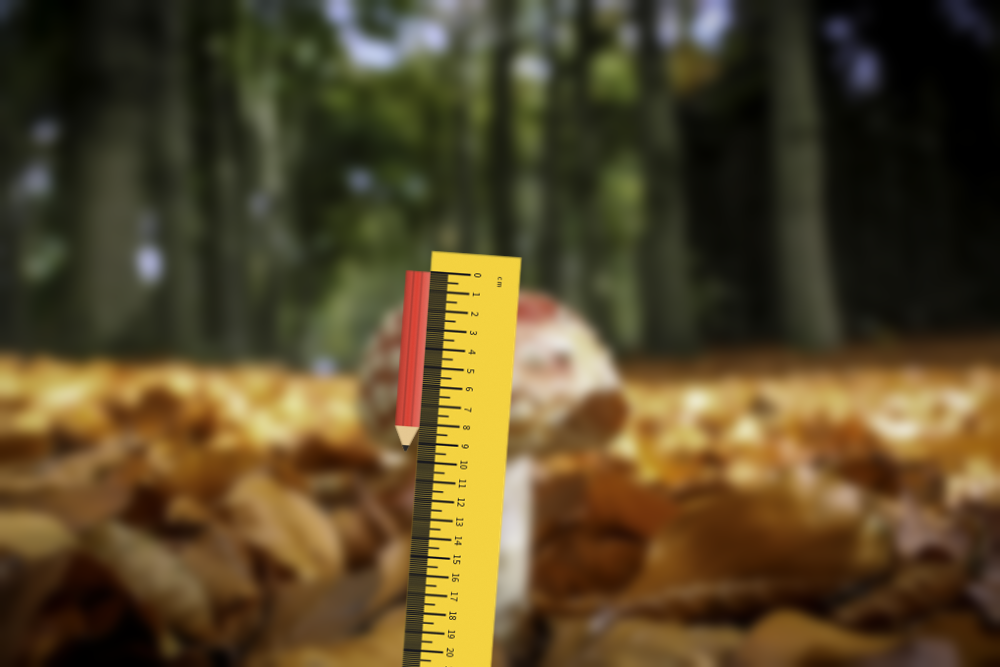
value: {"value": 9.5, "unit": "cm"}
